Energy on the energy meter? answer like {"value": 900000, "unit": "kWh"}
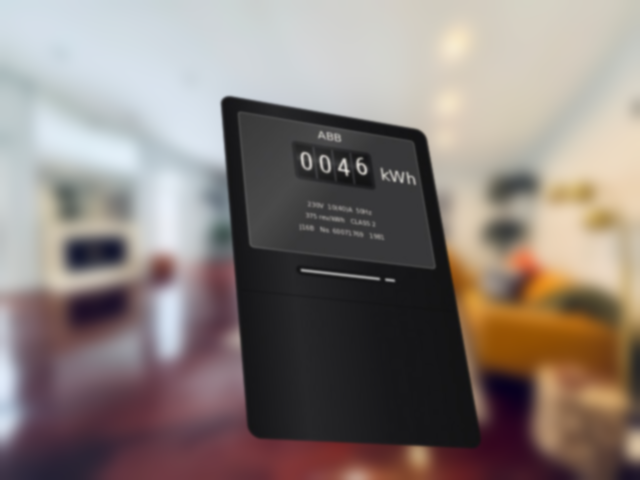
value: {"value": 46, "unit": "kWh"}
